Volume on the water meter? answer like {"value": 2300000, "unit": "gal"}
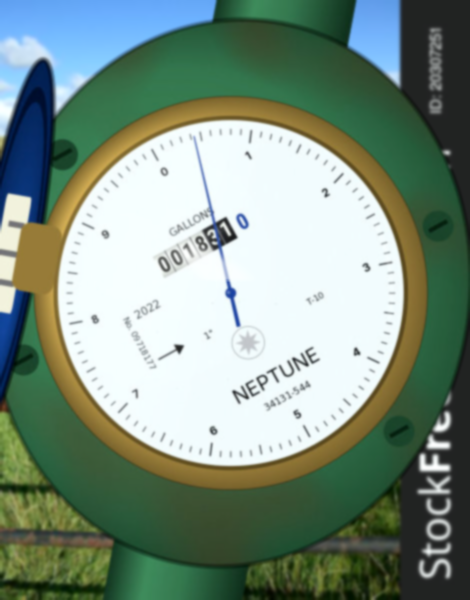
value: {"value": 18310.4, "unit": "gal"}
